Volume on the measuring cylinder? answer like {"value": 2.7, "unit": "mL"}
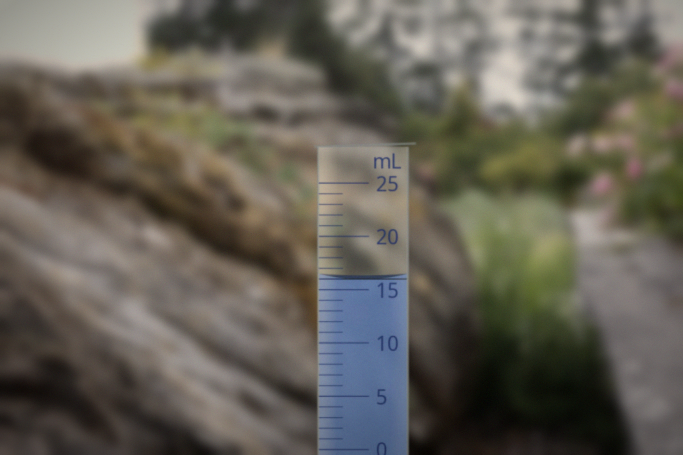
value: {"value": 16, "unit": "mL"}
